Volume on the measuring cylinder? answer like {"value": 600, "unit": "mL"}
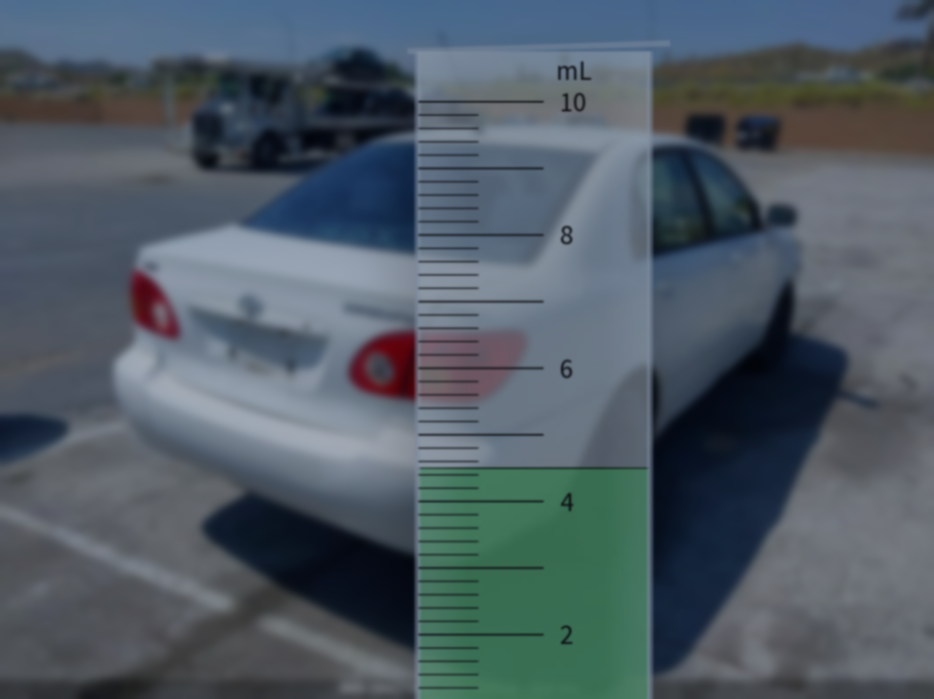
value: {"value": 4.5, "unit": "mL"}
